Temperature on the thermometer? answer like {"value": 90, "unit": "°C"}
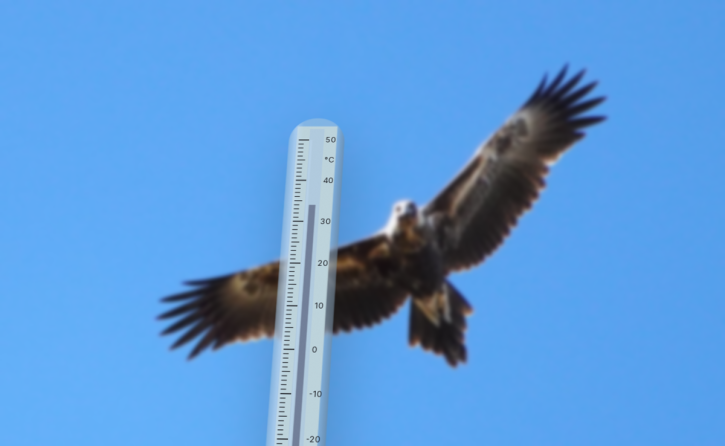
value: {"value": 34, "unit": "°C"}
